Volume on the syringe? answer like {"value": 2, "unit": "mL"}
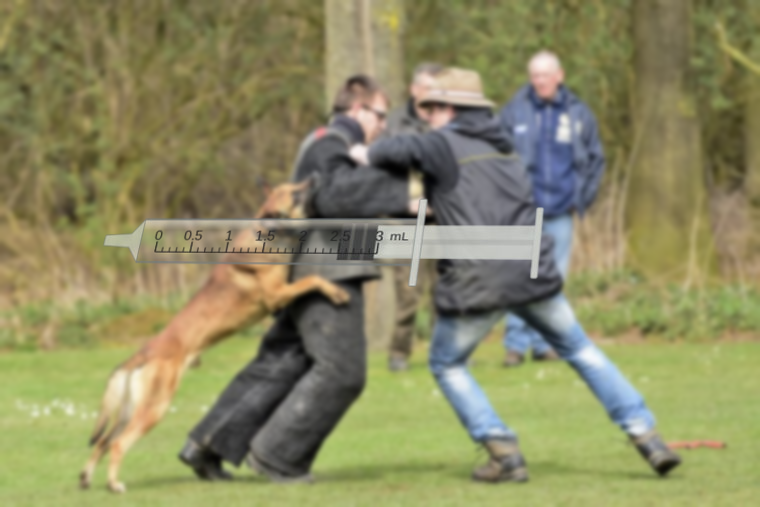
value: {"value": 2.5, "unit": "mL"}
